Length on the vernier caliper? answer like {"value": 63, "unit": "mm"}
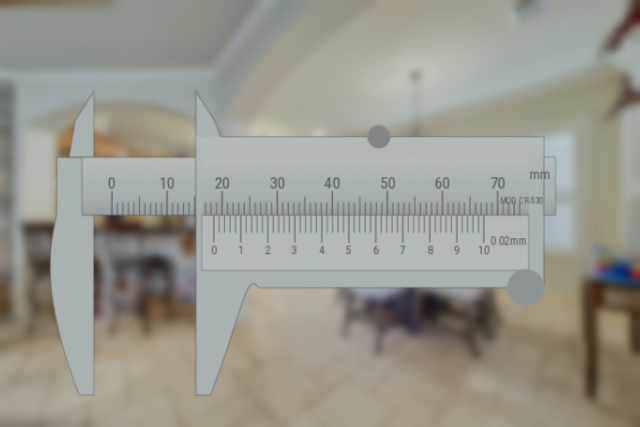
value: {"value": 18.5, "unit": "mm"}
